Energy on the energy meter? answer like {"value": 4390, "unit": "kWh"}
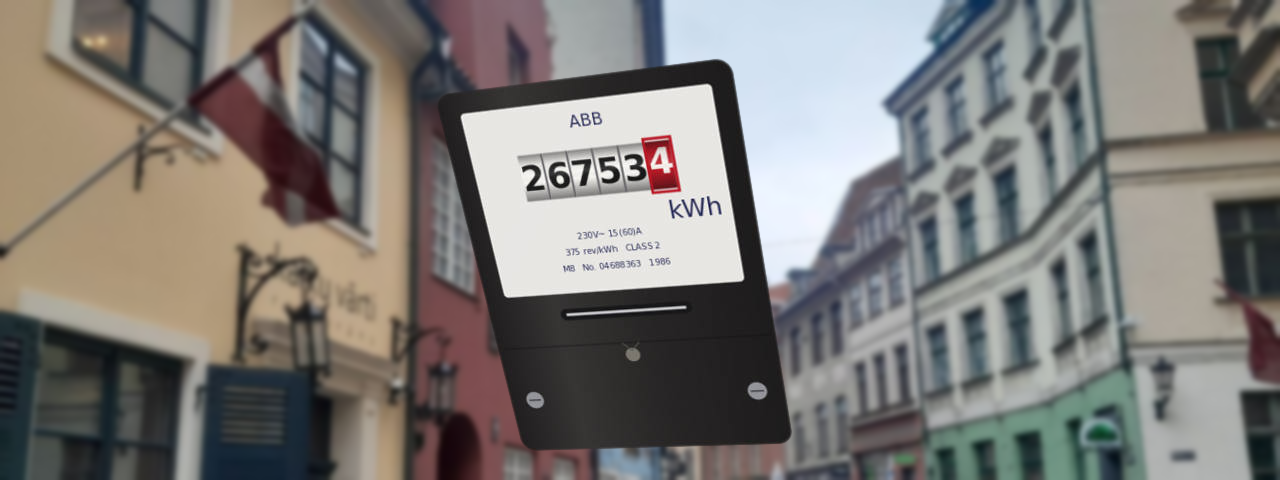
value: {"value": 26753.4, "unit": "kWh"}
